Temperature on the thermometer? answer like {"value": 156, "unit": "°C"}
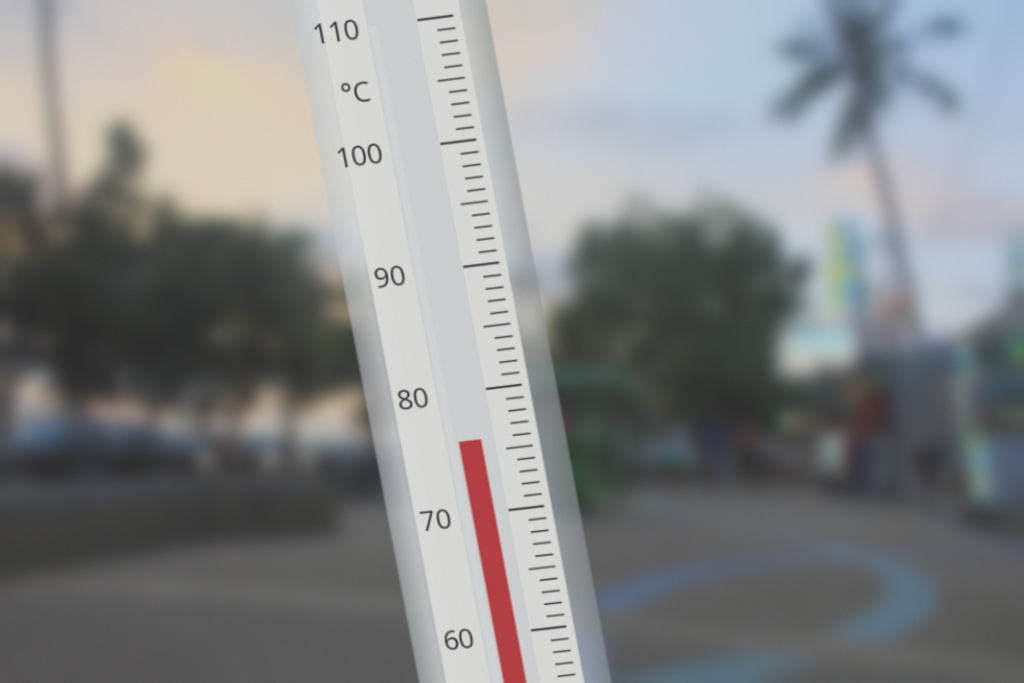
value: {"value": 76, "unit": "°C"}
